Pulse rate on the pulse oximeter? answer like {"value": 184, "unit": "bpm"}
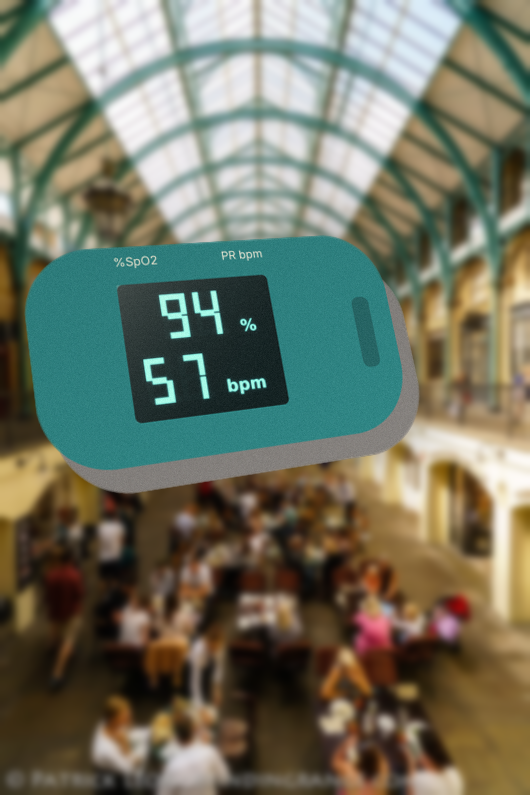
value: {"value": 57, "unit": "bpm"}
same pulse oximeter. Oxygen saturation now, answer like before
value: {"value": 94, "unit": "%"}
